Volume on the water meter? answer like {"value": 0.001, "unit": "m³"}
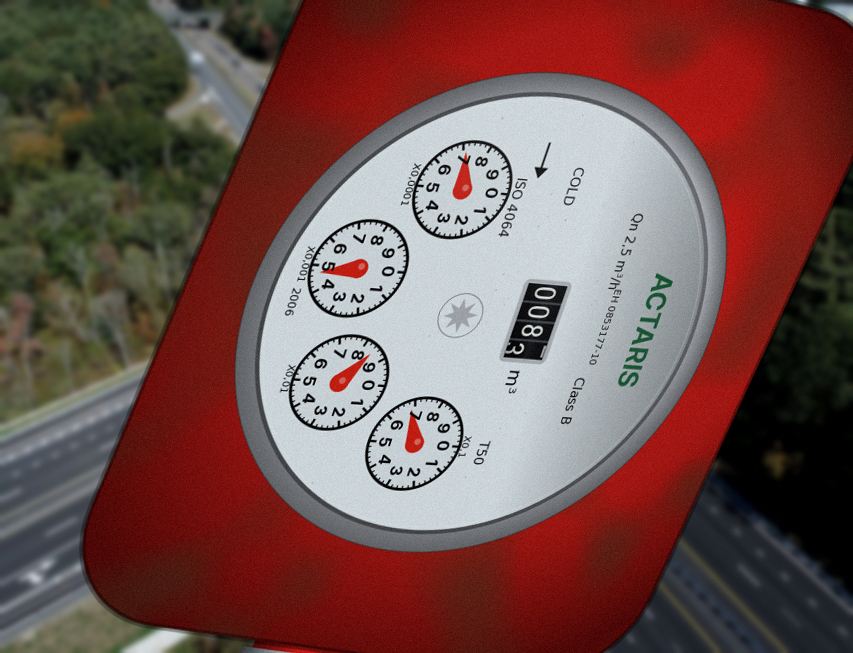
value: {"value": 82.6847, "unit": "m³"}
